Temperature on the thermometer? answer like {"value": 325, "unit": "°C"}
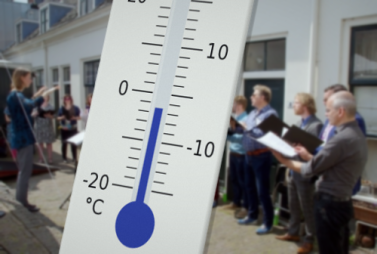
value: {"value": -3, "unit": "°C"}
